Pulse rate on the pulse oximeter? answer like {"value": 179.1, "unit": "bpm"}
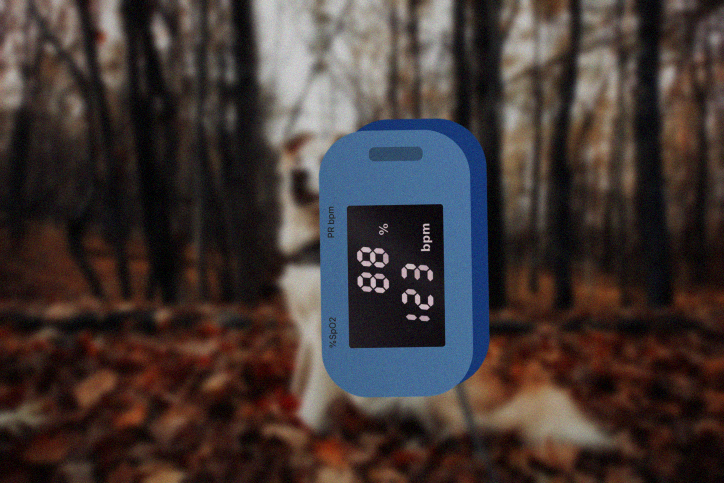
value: {"value": 123, "unit": "bpm"}
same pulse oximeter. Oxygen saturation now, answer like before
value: {"value": 88, "unit": "%"}
